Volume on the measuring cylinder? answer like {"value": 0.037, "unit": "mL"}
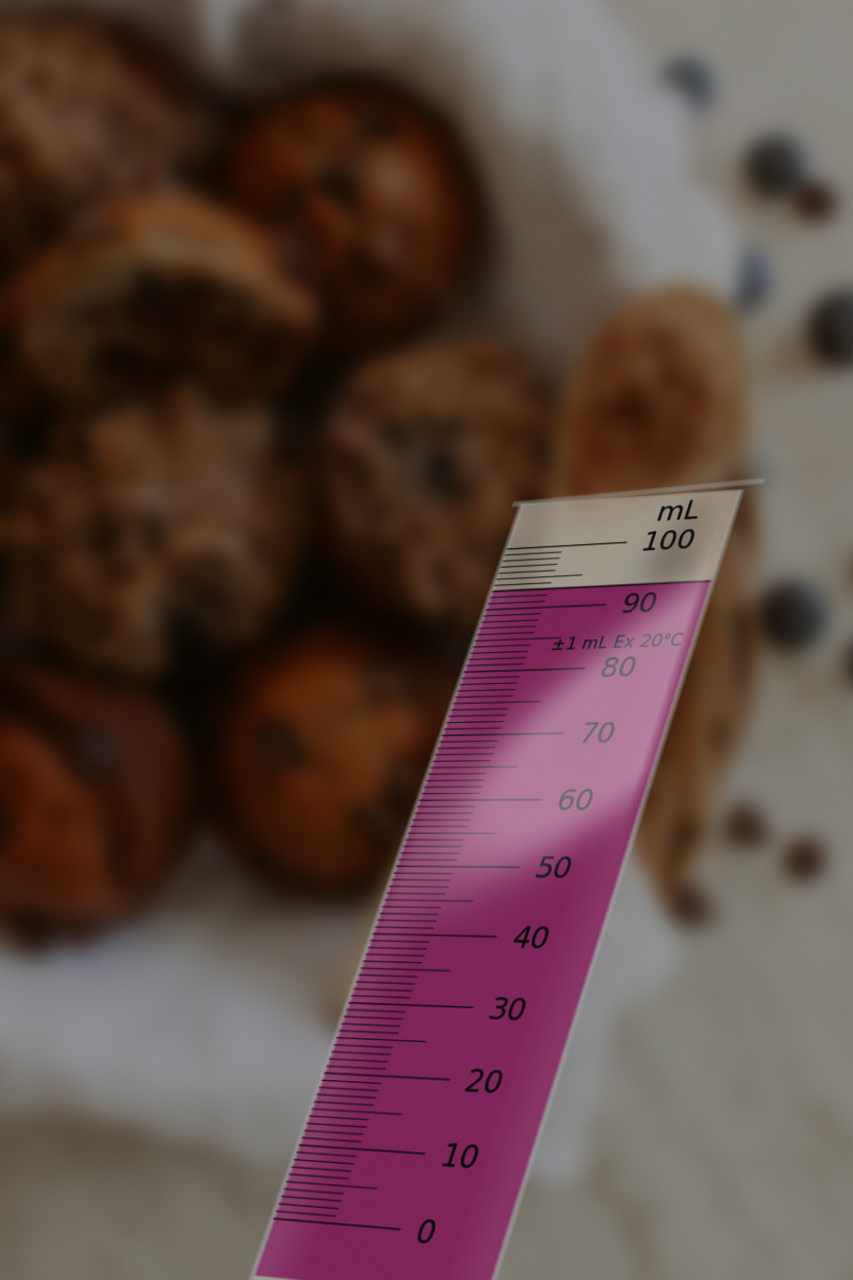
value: {"value": 93, "unit": "mL"}
